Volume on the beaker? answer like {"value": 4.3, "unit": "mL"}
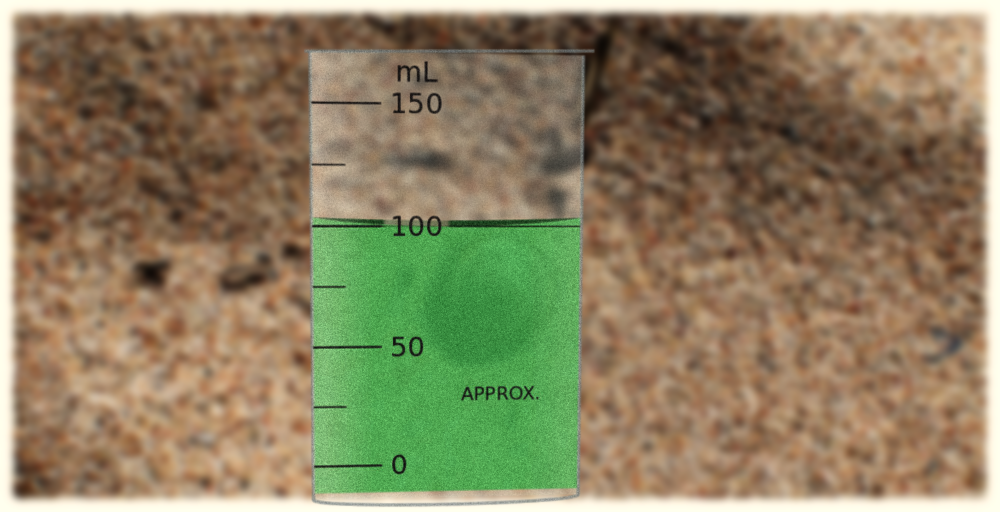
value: {"value": 100, "unit": "mL"}
